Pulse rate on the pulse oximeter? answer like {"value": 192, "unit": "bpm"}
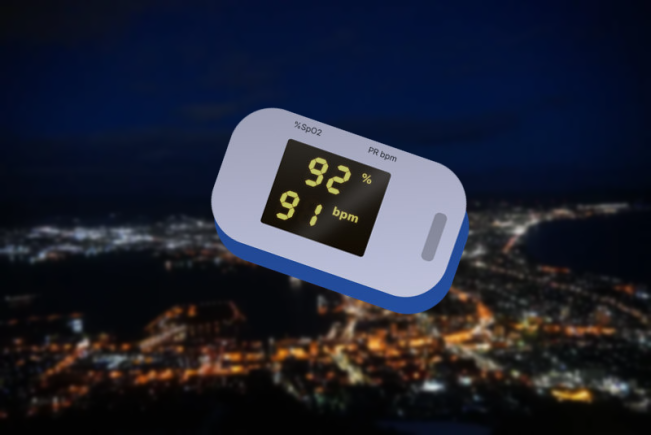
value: {"value": 91, "unit": "bpm"}
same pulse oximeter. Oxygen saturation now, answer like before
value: {"value": 92, "unit": "%"}
